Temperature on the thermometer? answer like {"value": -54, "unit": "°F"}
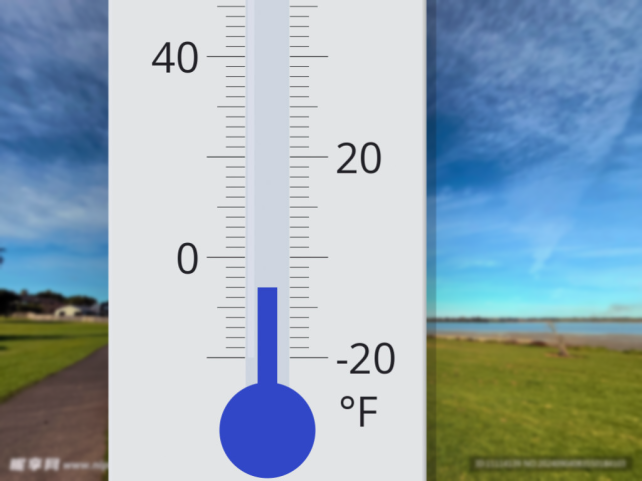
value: {"value": -6, "unit": "°F"}
